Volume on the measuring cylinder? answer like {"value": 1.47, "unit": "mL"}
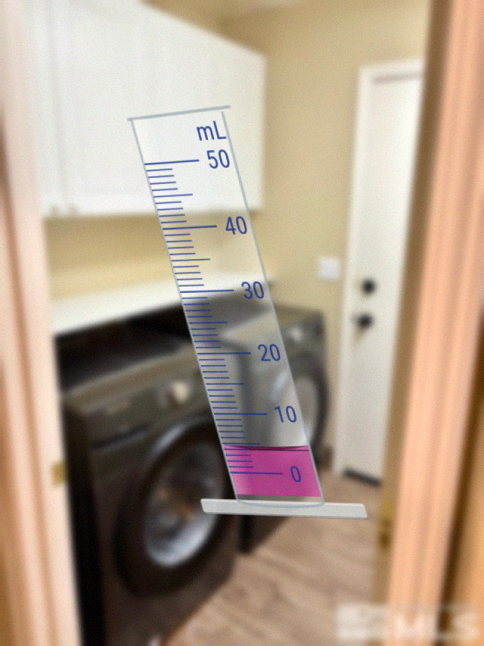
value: {"value": 4, "unit": "mL"}
